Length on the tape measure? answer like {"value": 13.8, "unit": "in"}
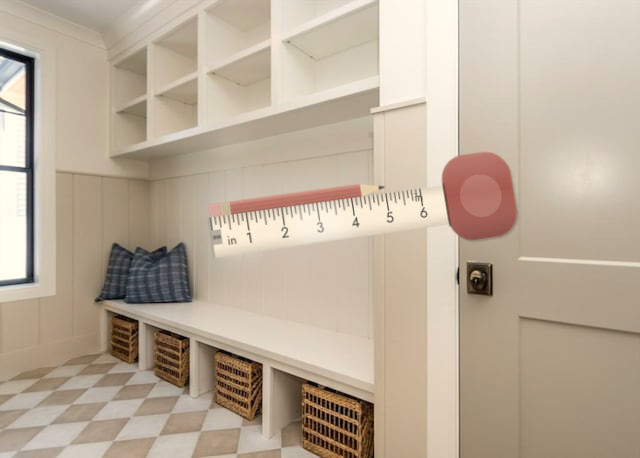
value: {"value": 5, "unit": "in"}
